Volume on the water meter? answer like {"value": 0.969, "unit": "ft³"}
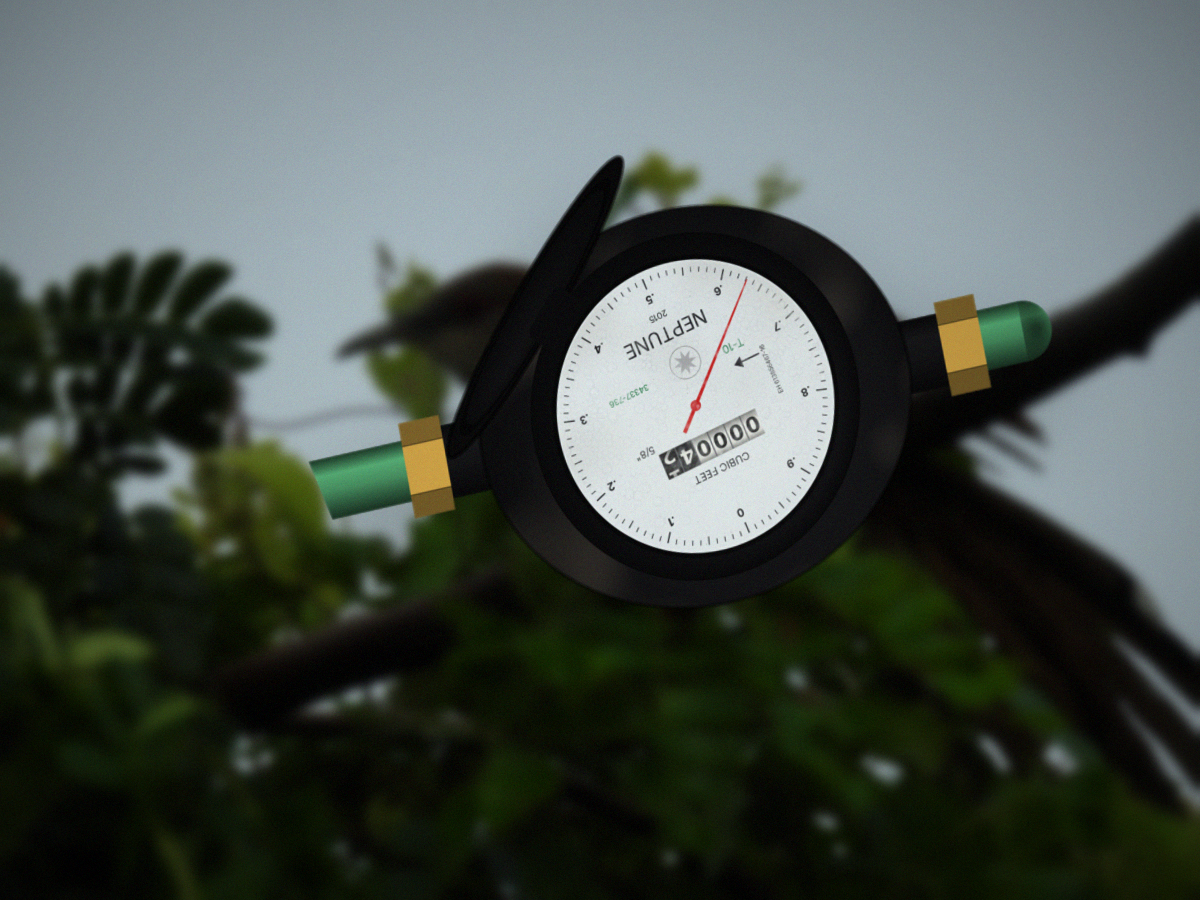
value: {"value": 41.63, "unit": "ft³"}
